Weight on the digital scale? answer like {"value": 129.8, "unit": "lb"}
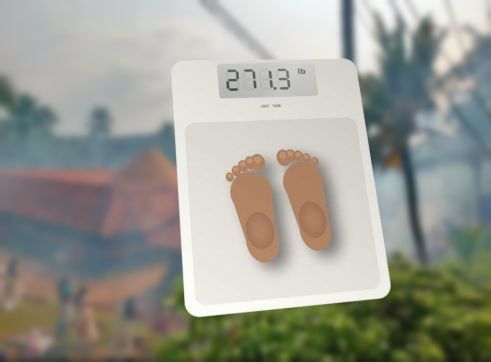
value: {"value": 271.3, "unit": "lb"}
